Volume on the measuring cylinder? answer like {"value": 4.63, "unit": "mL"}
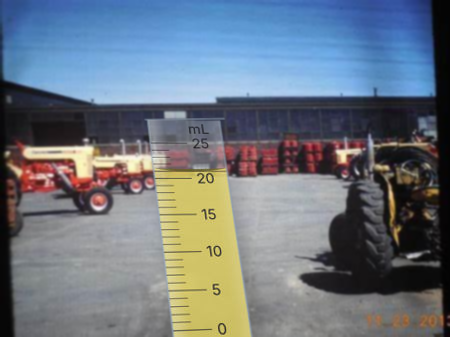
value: {"value": 21, "unit": "mL"}
